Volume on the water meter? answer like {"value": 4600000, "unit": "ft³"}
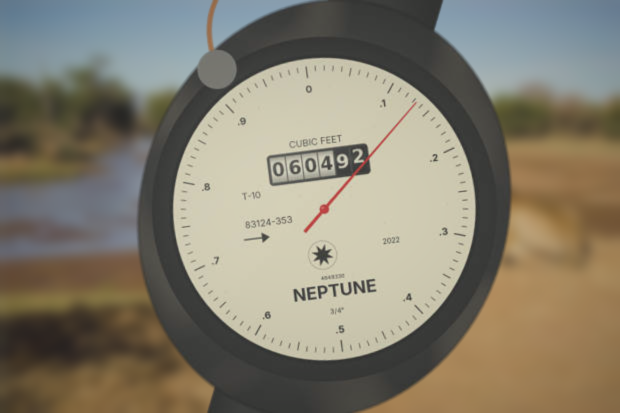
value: {"value": 60492.13, "unit": "ft³"}
